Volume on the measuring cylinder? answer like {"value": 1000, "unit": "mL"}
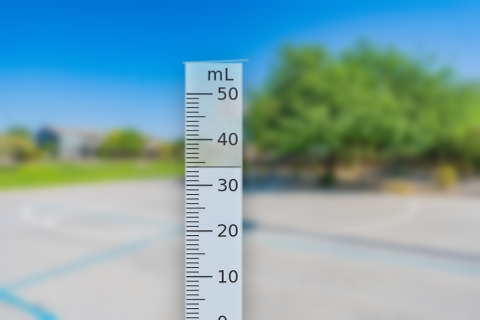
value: {"value": 34, "unit": "mL"}
